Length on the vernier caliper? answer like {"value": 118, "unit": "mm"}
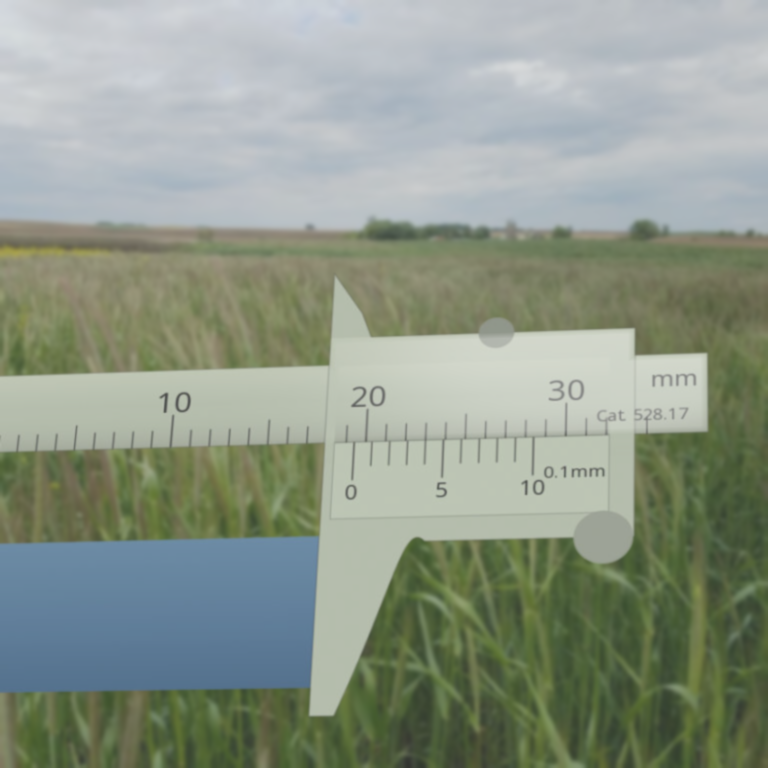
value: {"value": 19.4, "unit": "mm"}
